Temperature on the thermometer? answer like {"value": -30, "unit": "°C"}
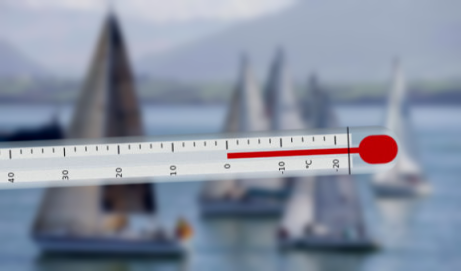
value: {"value": 0, "unit": "°C"}
